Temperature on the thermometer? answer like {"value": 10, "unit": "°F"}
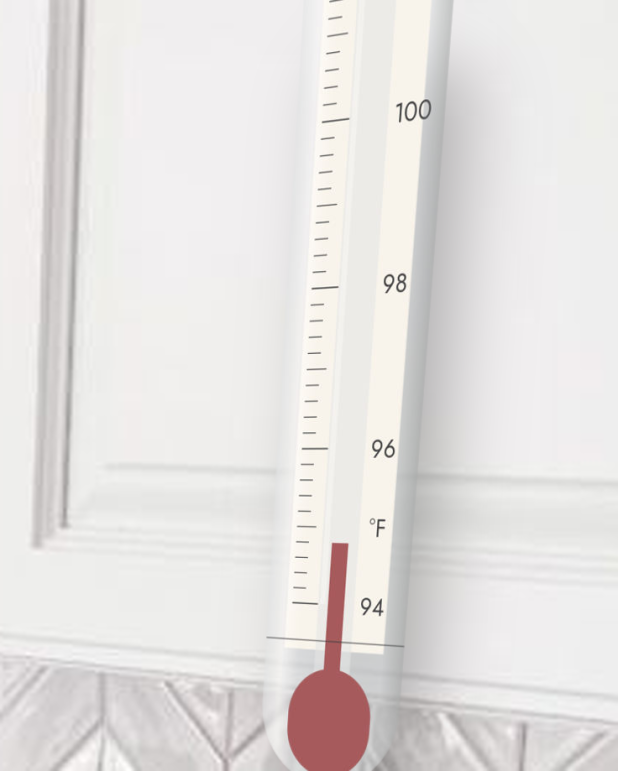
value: {"value": 94.8, "unit": "°F"}
